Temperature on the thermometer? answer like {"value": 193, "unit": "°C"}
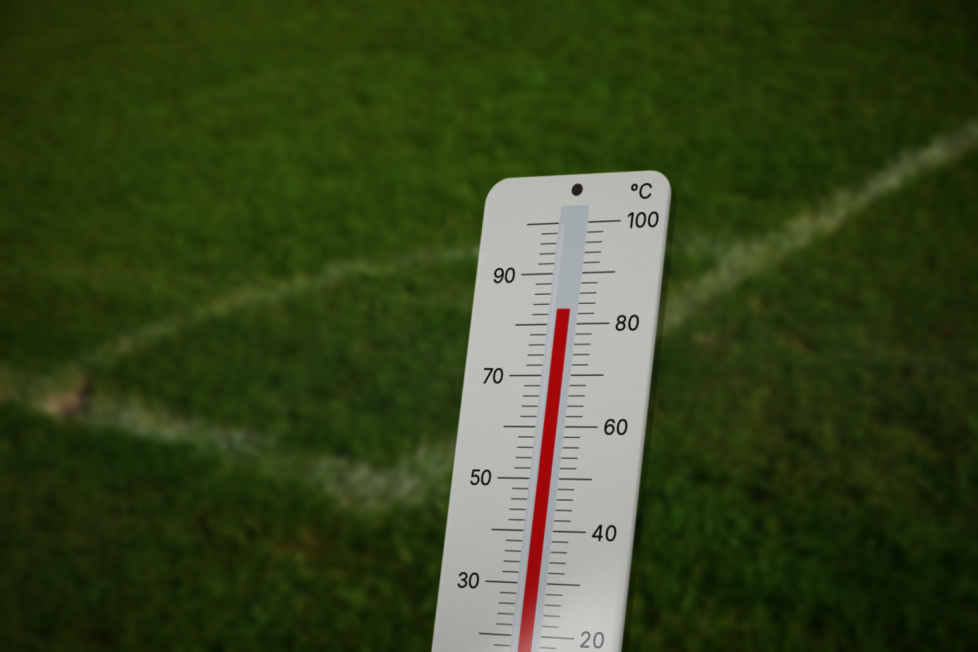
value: {"value": 83, "unit": "°C"}
